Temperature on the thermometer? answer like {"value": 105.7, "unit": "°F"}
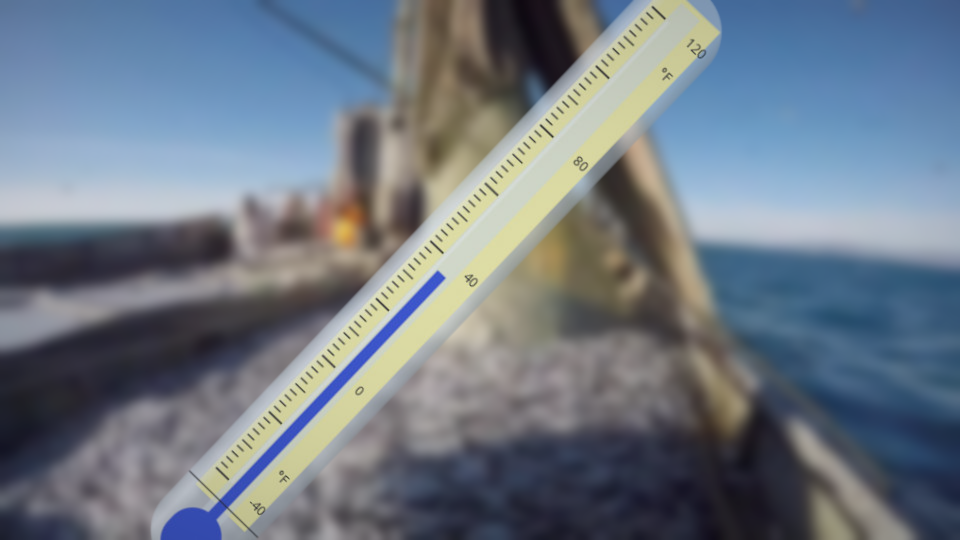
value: {"value": 36, "unit": "°F"}
